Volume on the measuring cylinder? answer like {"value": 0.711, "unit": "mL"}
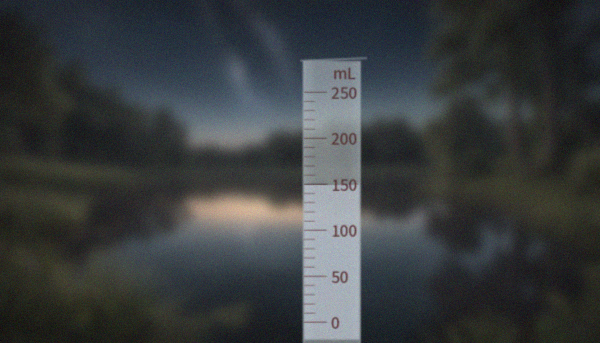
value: {"value": 150, "unit": "mL"}
